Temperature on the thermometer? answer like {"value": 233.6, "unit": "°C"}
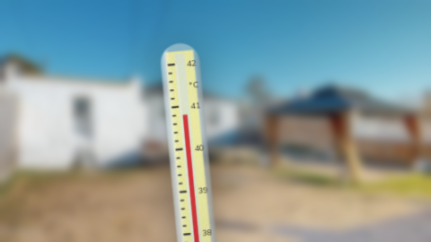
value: {"value": 40.8, "unit": "°C"}
